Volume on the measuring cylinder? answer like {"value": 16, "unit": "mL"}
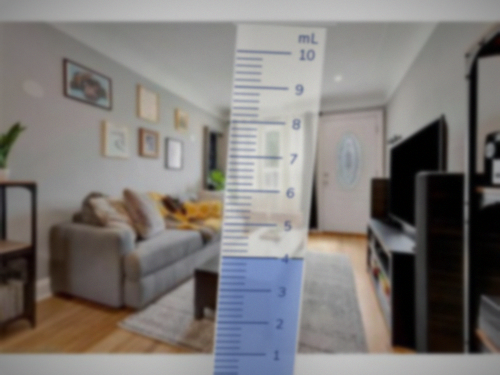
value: {"value": 4, "unit": "mL"}
